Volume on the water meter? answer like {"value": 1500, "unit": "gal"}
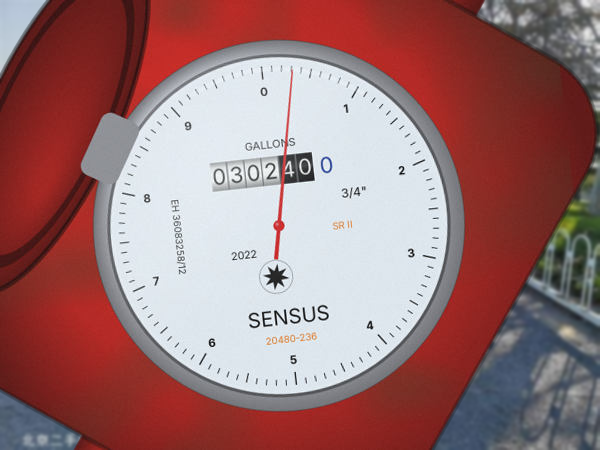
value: {"value": 302400.3, "unit": "gal"}
